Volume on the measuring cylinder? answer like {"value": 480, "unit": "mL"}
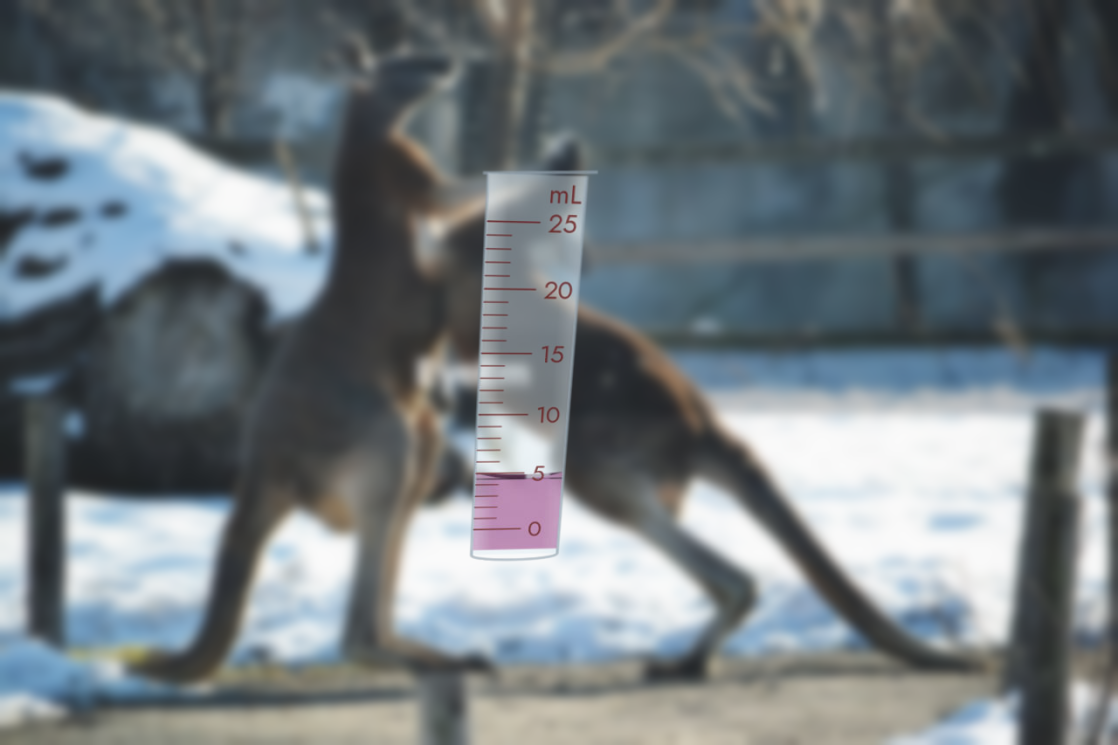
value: {"value": 4.5, "unit": "mL"}
